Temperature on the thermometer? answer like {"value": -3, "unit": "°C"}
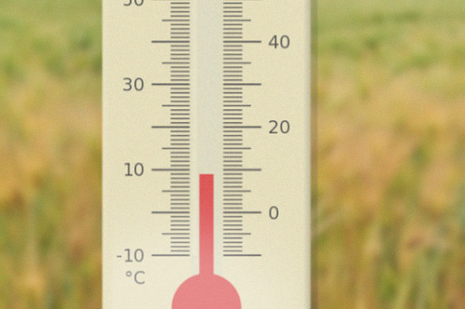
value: {"value": 9, "unit": "°C"}
